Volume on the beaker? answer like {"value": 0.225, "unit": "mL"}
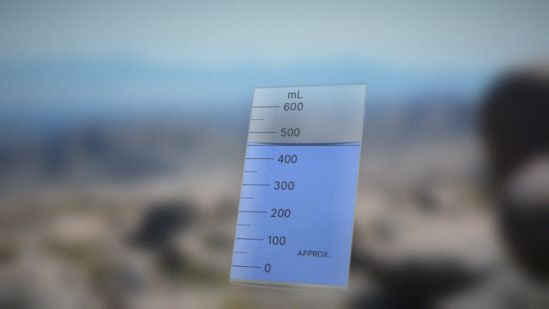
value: {"value": 450, "unit": "mL"}
